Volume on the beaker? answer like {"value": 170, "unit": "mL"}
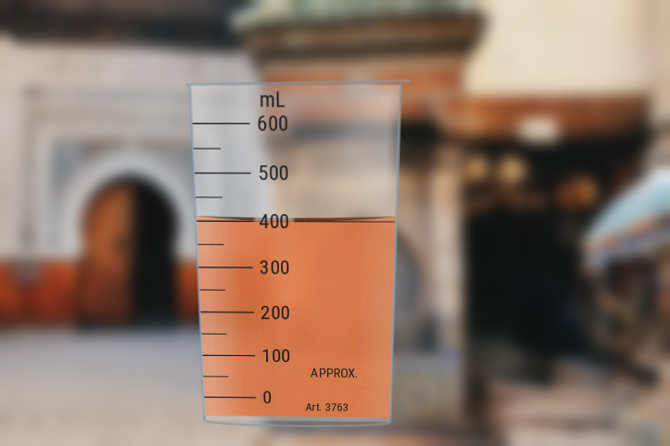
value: {"value": 400, "unit": "mL"}
